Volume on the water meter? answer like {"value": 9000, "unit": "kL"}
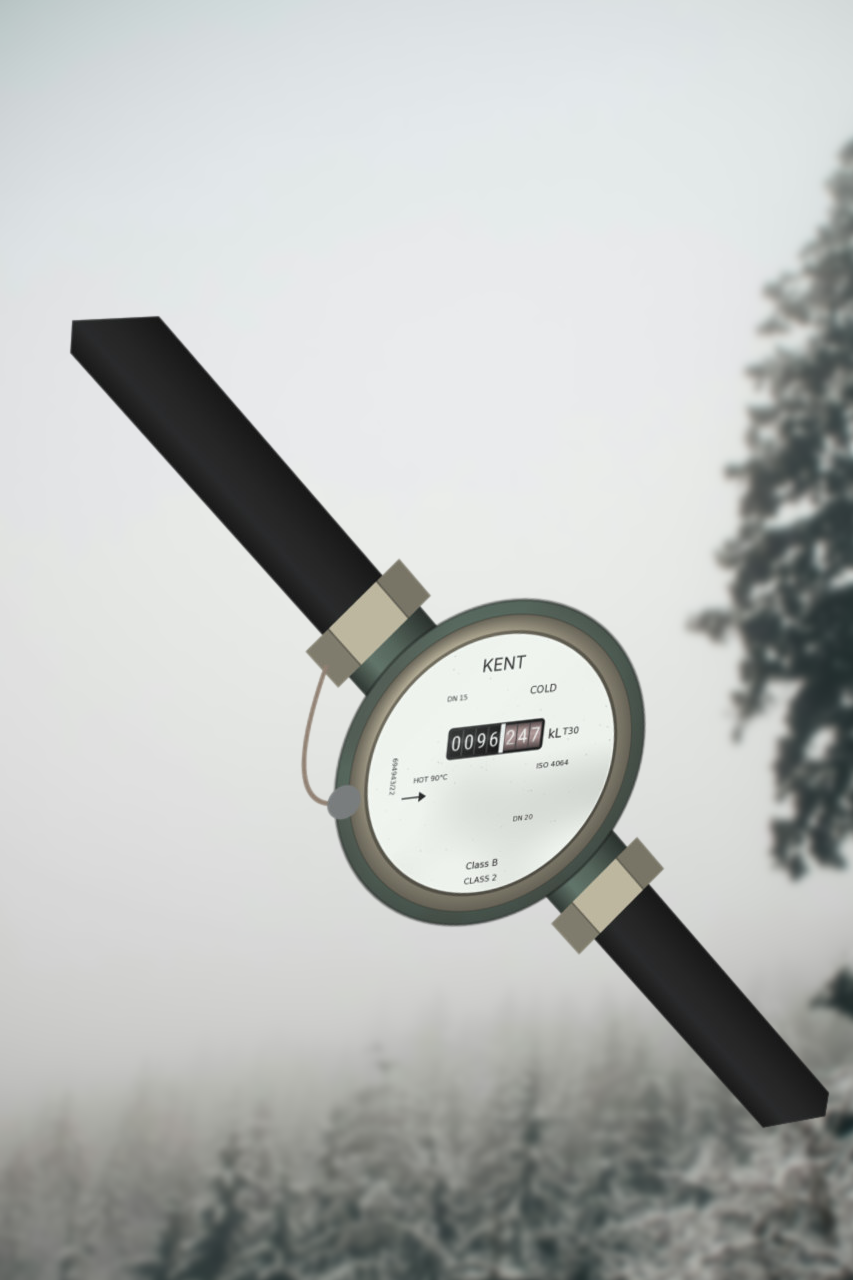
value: {"value": 96.247, "unit": "kL"}
